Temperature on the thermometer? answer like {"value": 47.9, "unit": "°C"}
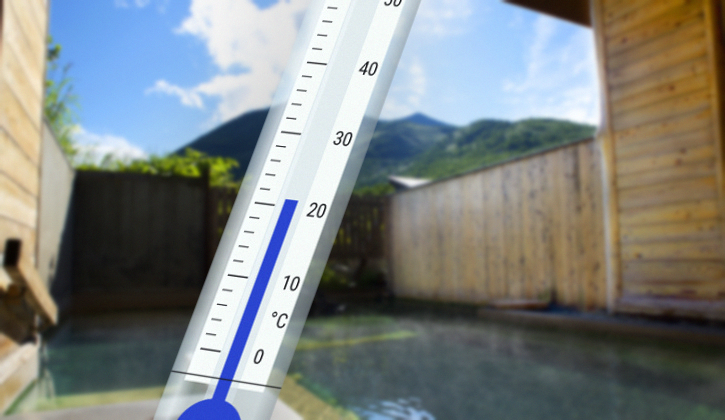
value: {"value": 21, "unit": "°C"}
